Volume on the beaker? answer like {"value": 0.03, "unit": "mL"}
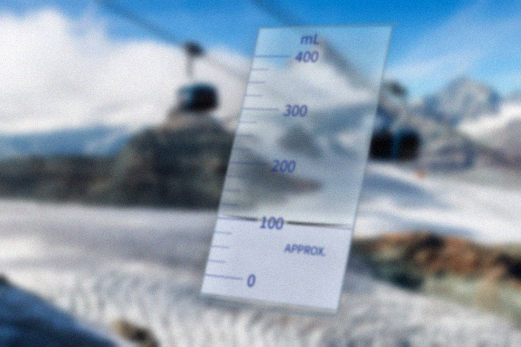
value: {"value": 100, "unit": "mL"}
